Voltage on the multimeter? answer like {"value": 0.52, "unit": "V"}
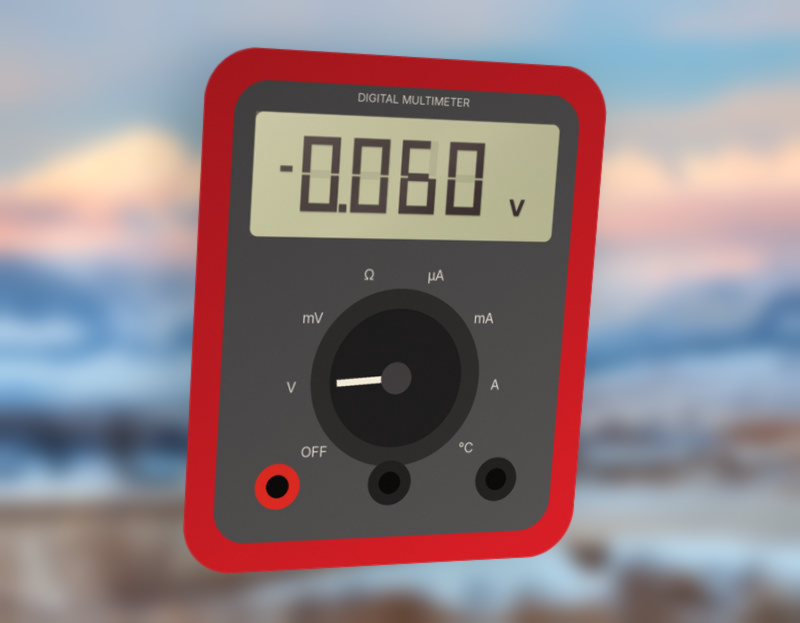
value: {"value": -0.060, "unit": "V"}
